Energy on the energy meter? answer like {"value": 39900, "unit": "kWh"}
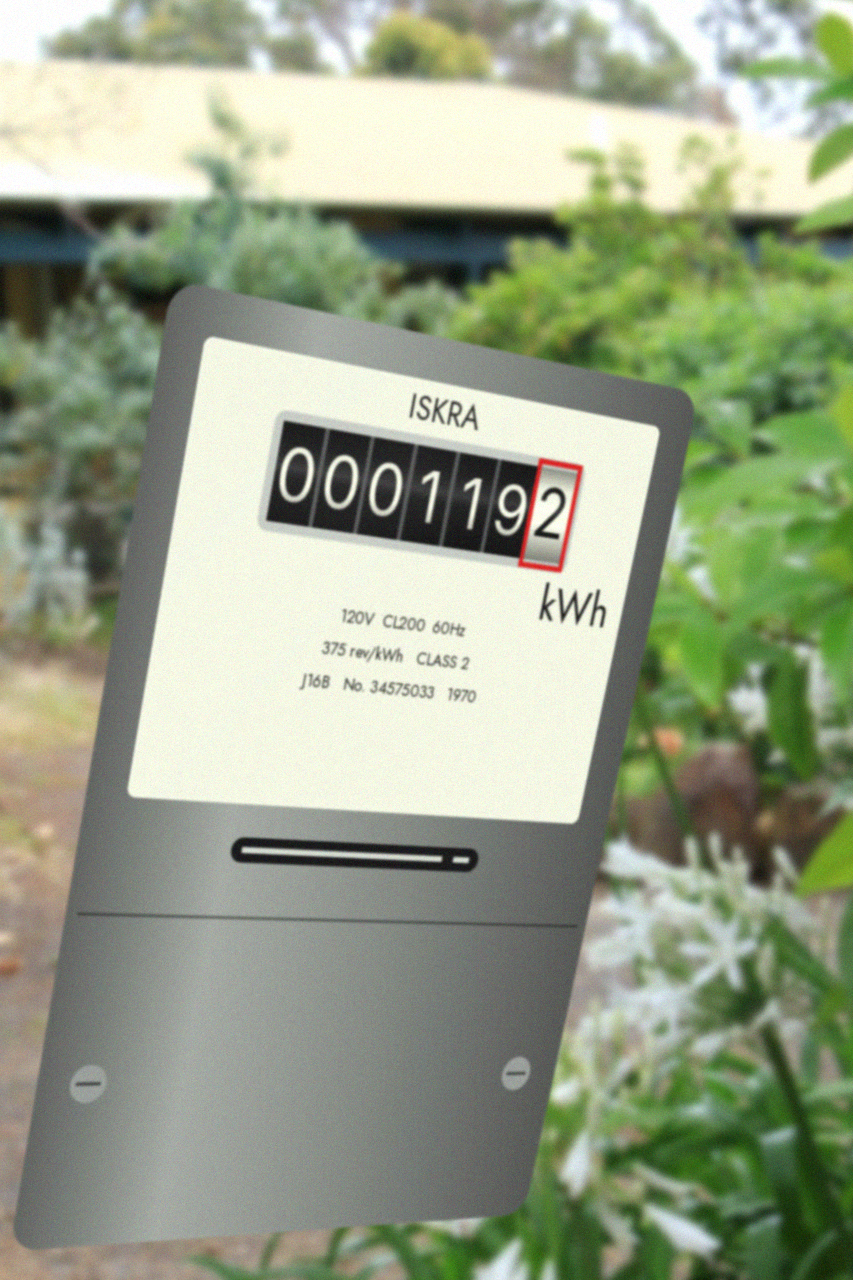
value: {"value": 119.2, "unit": "kWh"}
